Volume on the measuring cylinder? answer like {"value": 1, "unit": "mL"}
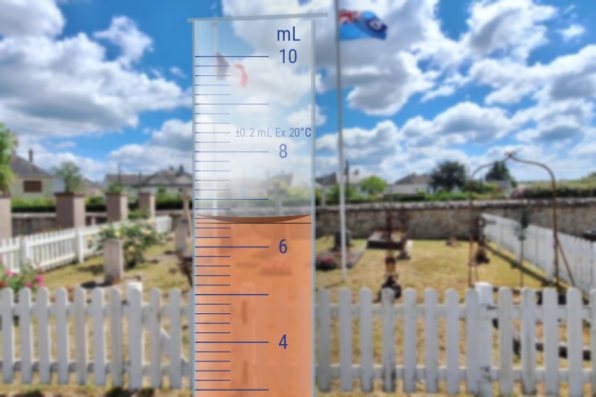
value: {"value": 6.5, "unit": "mL"}
